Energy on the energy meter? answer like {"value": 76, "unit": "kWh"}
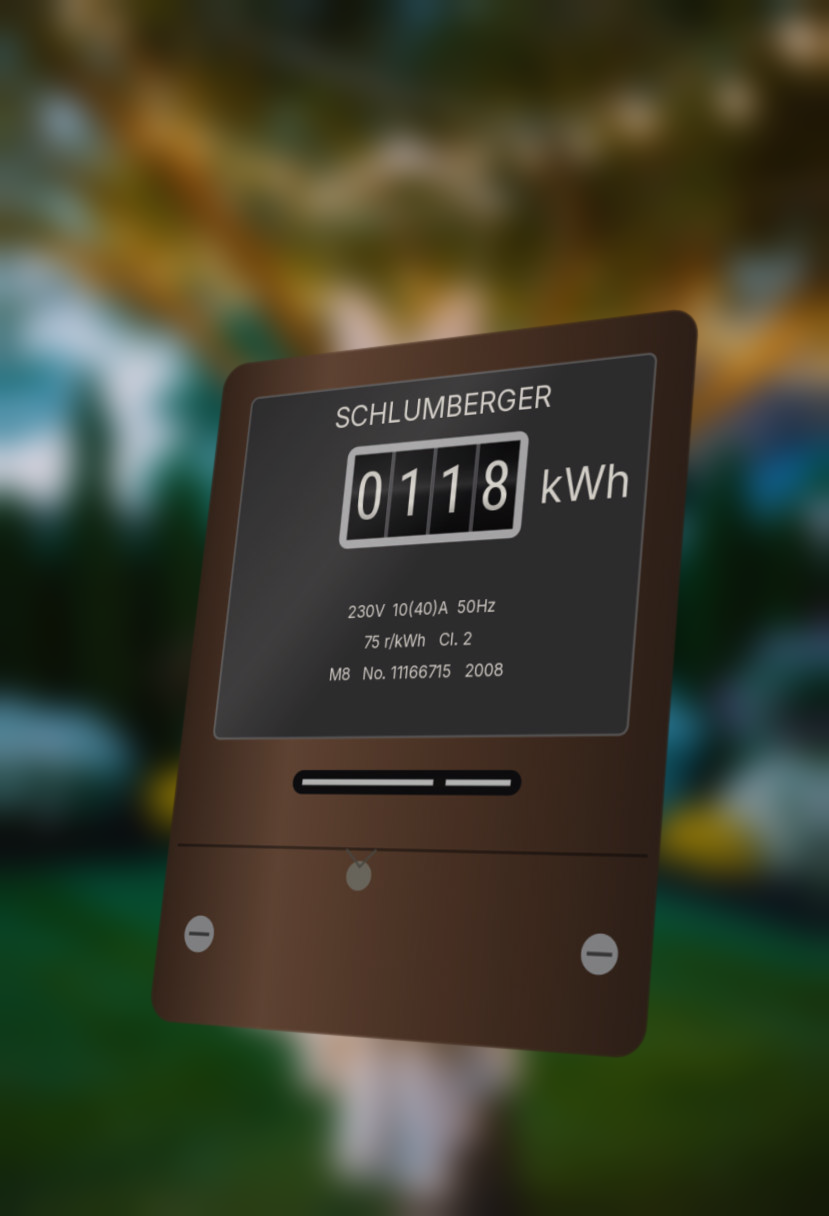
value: {"value": 118, "unit": "kWh"}
